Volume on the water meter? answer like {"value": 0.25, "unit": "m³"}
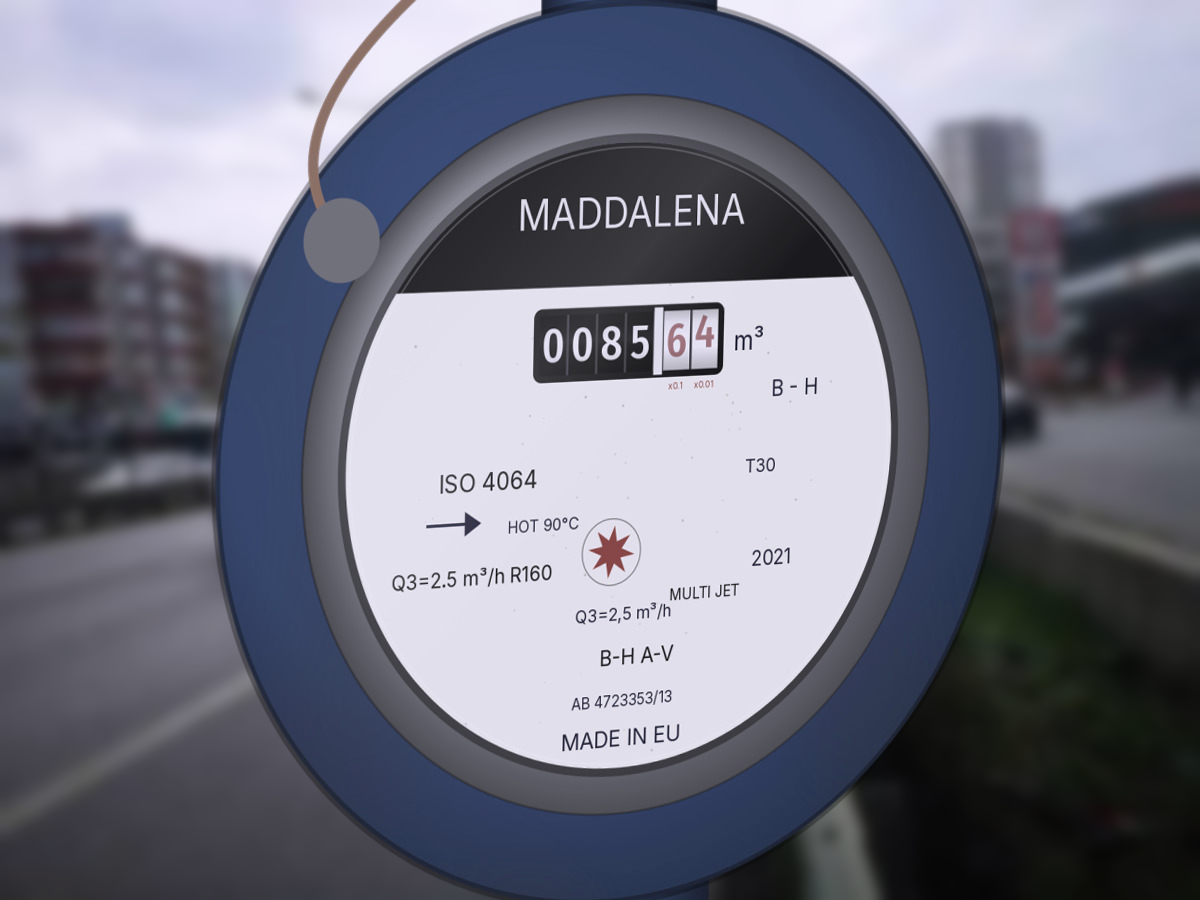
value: {"value": 85.64, "unit": "m³"}
